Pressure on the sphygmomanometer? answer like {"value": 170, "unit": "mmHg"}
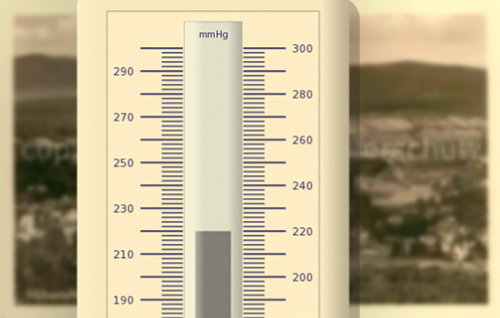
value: {"value": 220, "unit": "mmHg"}
